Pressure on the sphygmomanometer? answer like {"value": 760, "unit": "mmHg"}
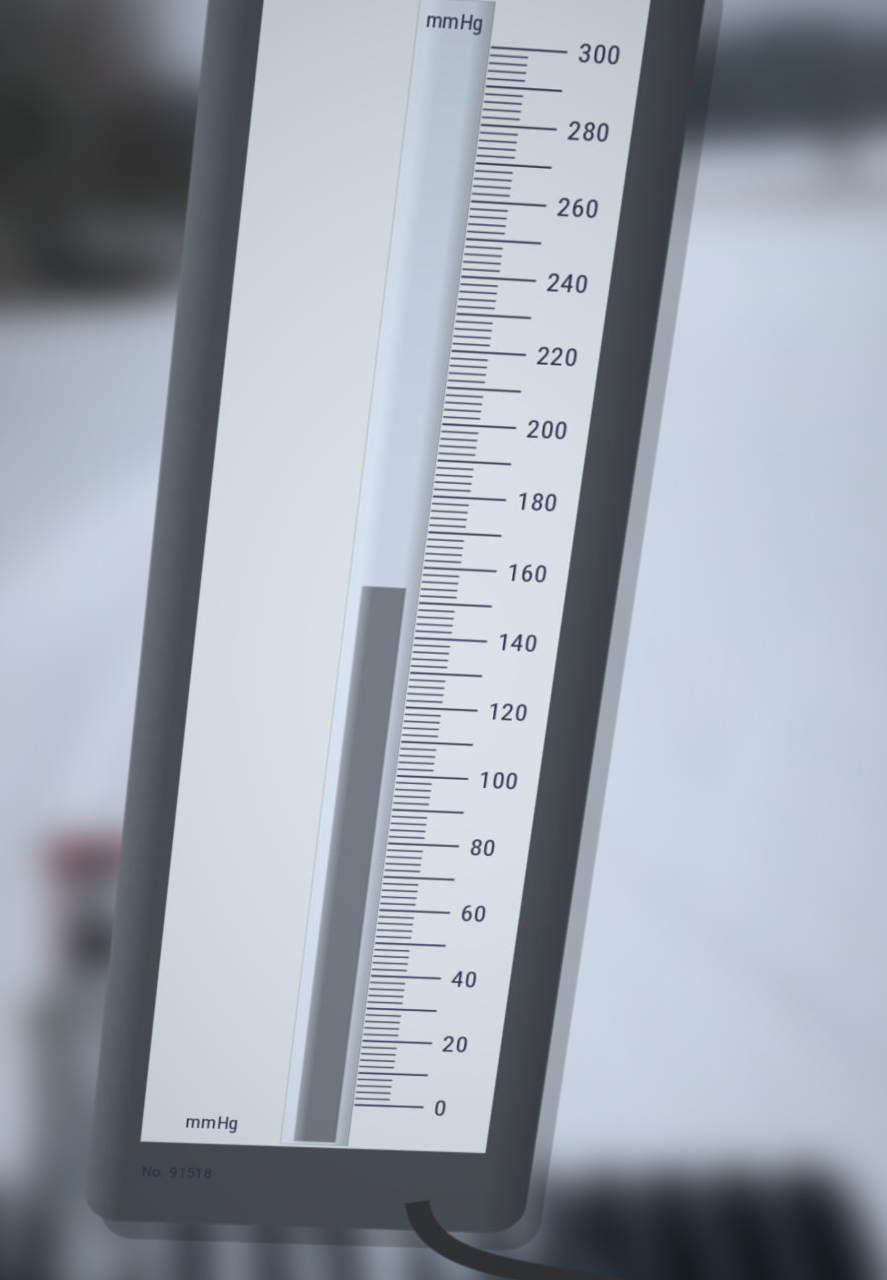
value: {"value": 154, "unit": "mmHg"}
